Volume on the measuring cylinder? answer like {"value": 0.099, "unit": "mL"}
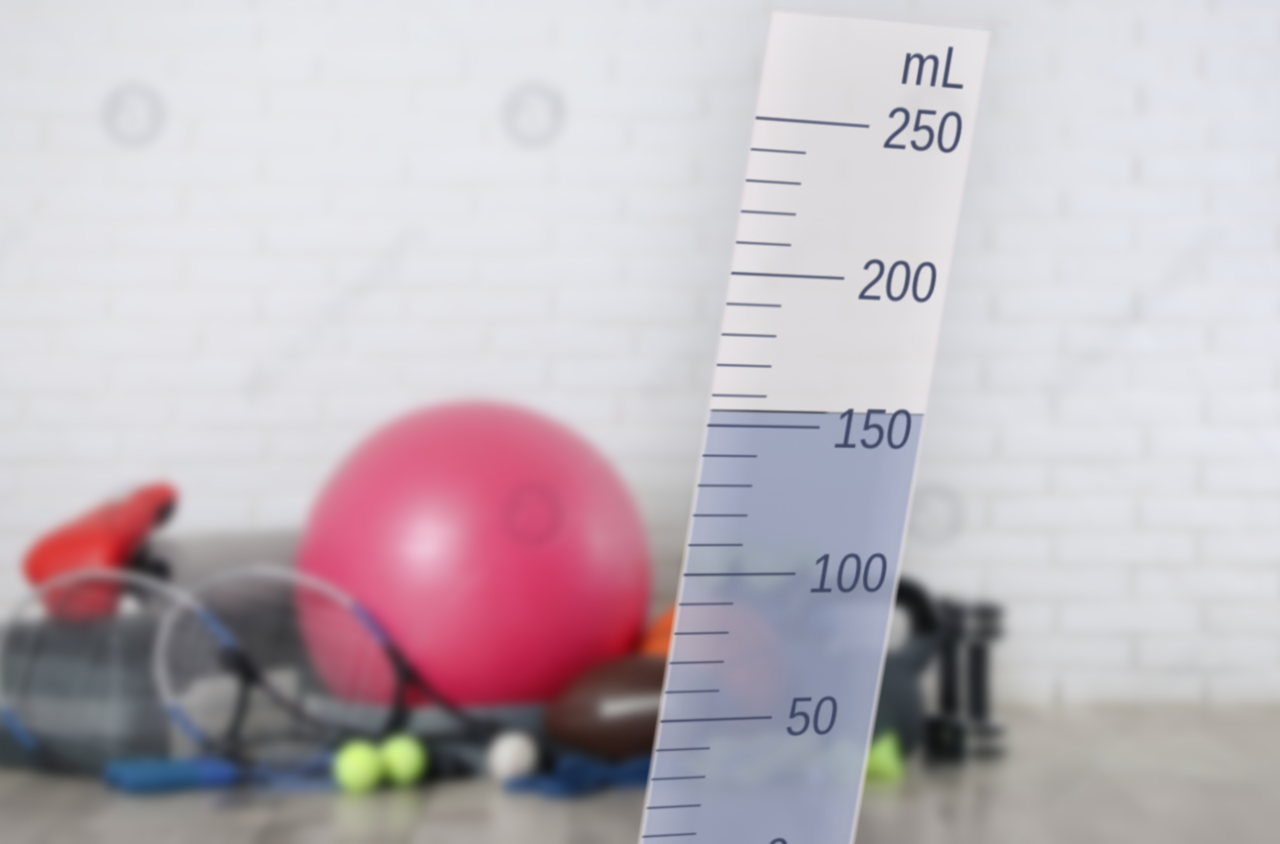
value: {"value": 155, "unit": "mL"}
